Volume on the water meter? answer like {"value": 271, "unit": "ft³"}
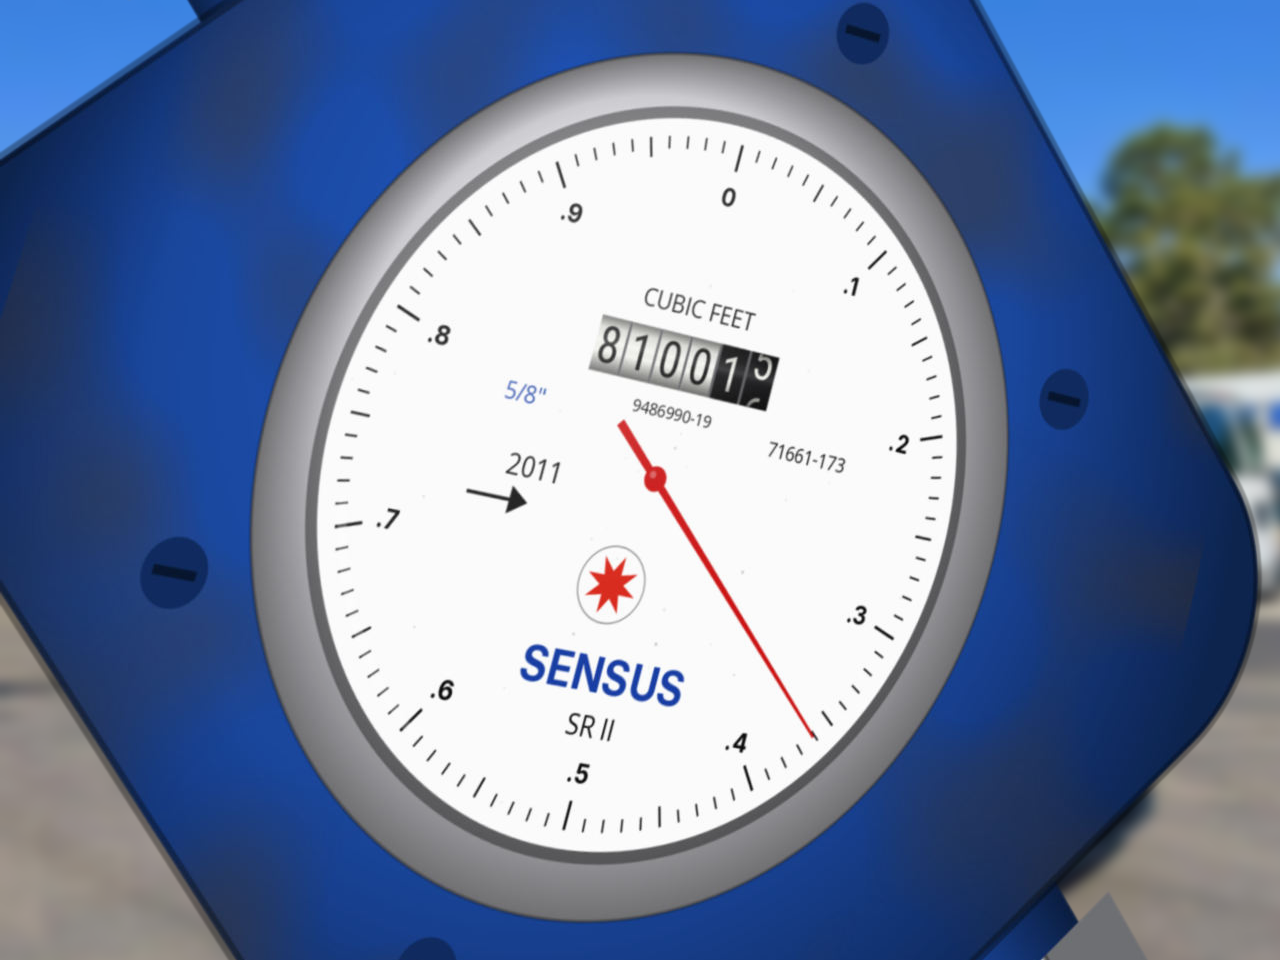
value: {"value": 810015.36, "unit": "ft³"}
